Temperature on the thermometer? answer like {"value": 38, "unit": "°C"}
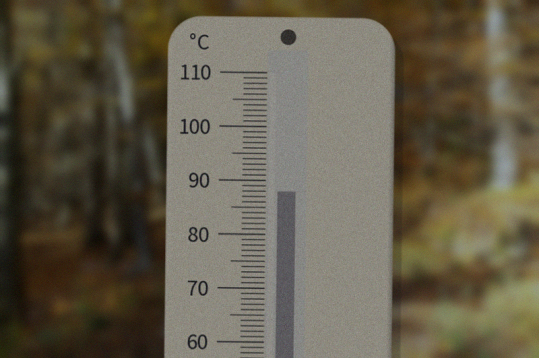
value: {"value": 88, "unit": "°C"}
